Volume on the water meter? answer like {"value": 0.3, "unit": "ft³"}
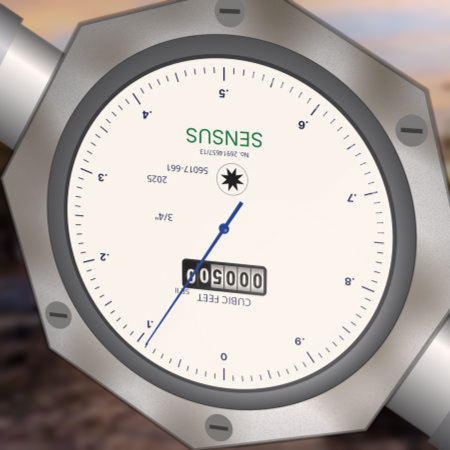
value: {"value": 500.09, "unit": "ft³"}
